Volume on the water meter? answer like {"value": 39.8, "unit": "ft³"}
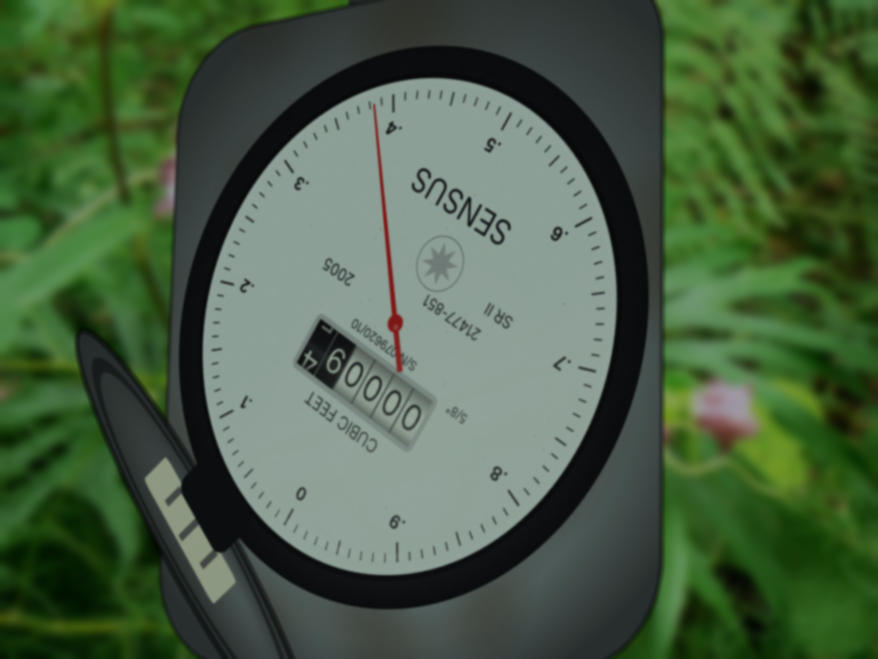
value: {"value": 94.38, "unit": "ft³"}
